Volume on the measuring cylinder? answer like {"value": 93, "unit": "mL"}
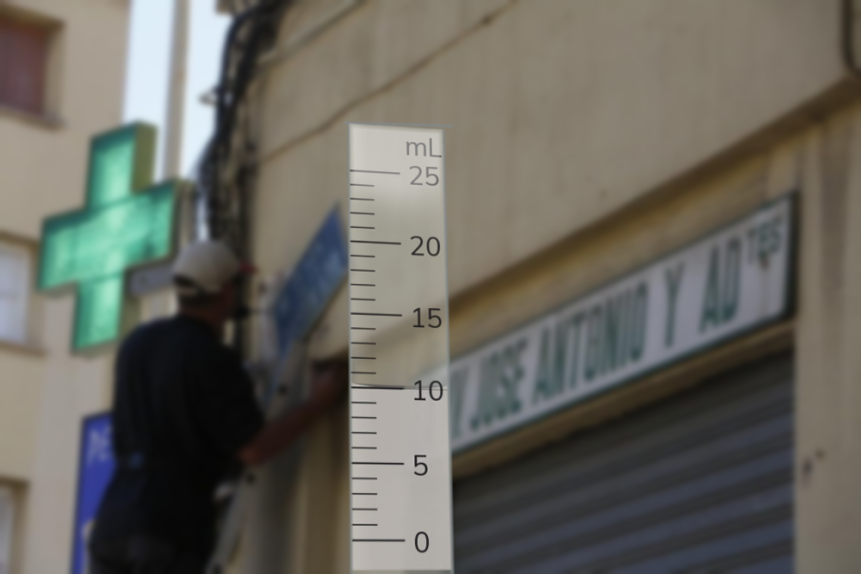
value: {"value": 10, "unit": "mL"}
